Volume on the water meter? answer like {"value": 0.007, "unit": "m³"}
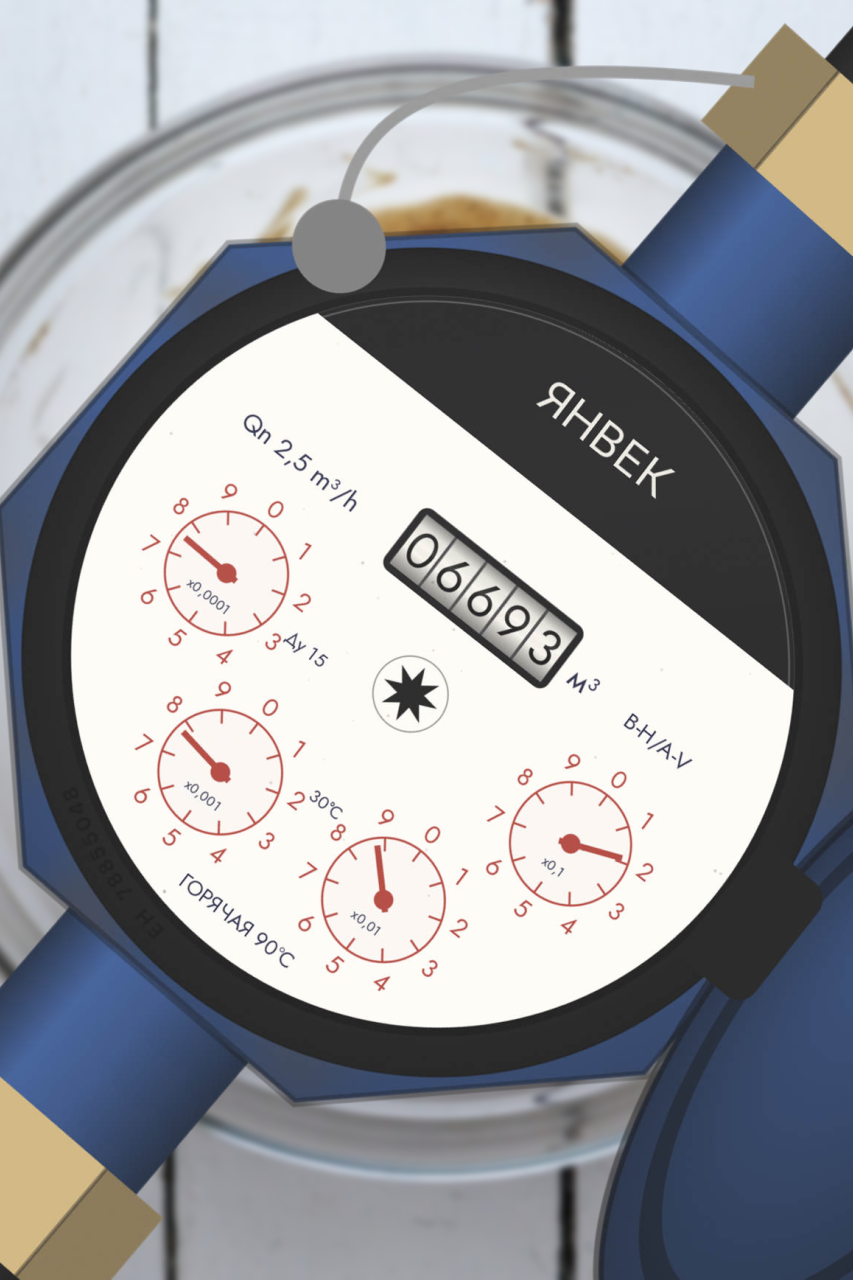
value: {"value": 6693.1877, "unit": "m³"}
